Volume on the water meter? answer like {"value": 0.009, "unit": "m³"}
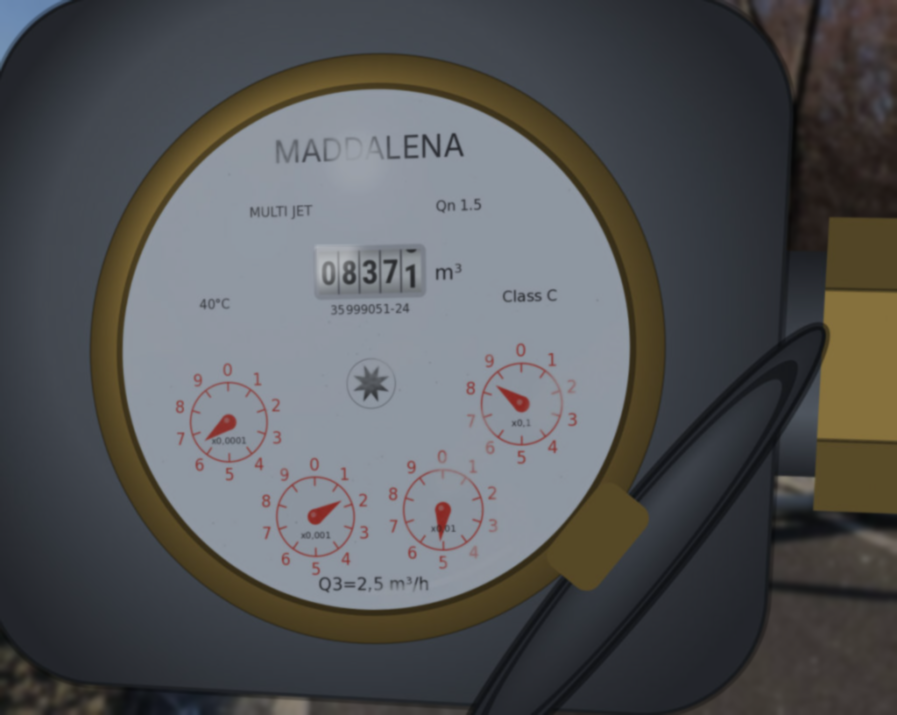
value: {"value": 8370.8516, "unit": "m³"}
